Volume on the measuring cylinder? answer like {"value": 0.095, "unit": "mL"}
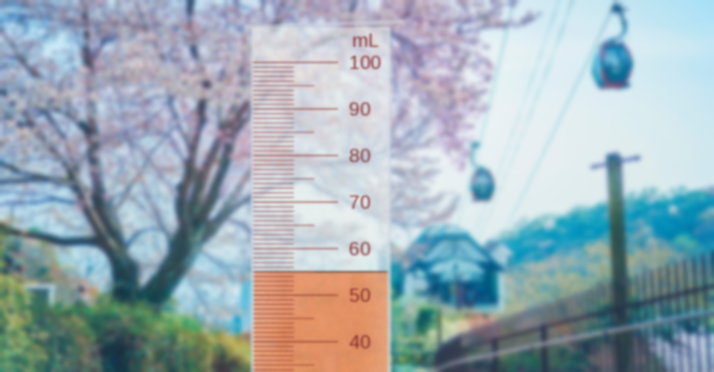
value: {"value": 55, "unit": "mL"}
